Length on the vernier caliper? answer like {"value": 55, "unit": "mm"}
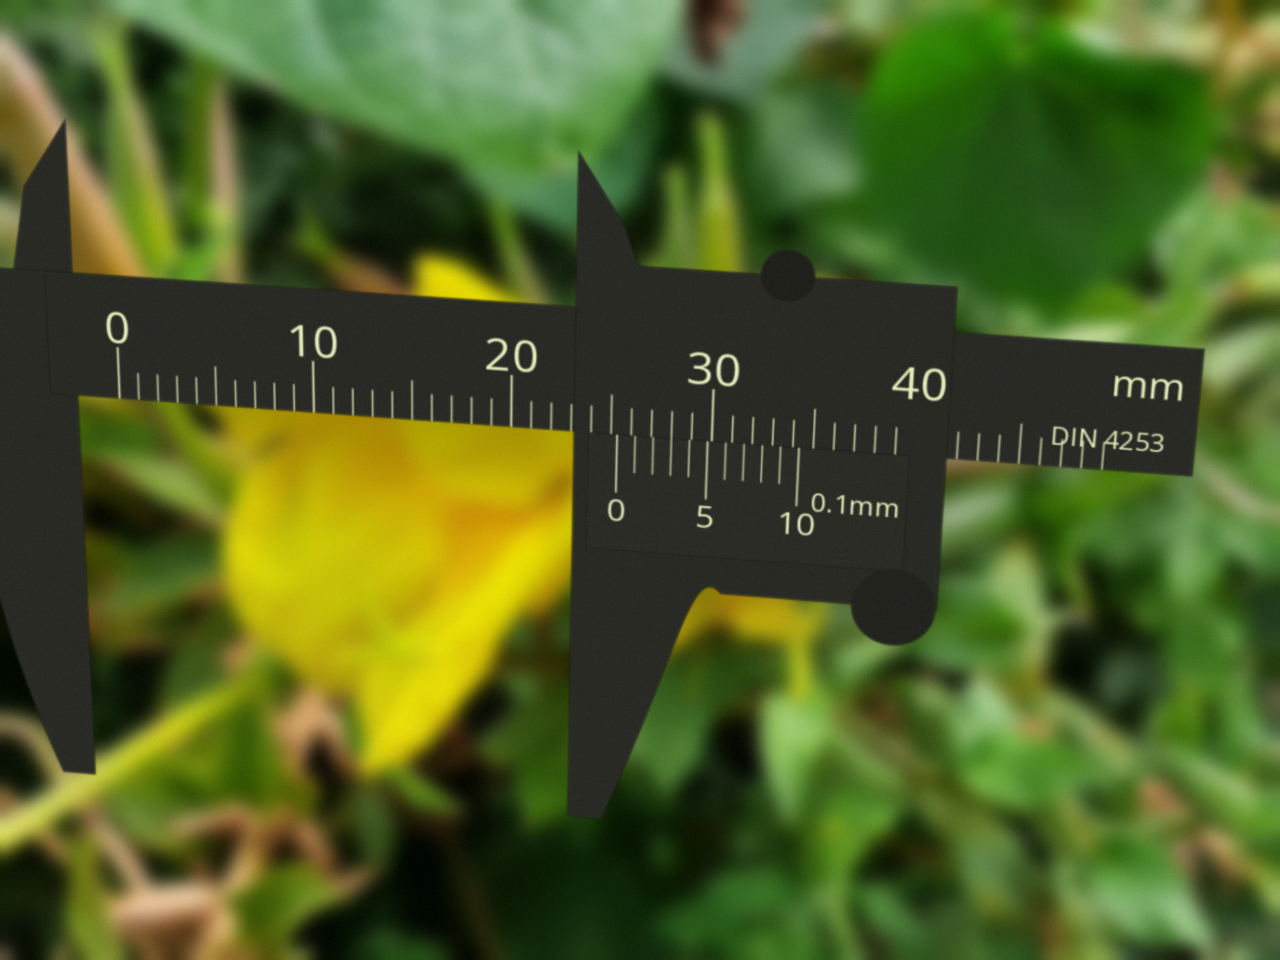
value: {"value": 25.3, "unit": "mm"}
